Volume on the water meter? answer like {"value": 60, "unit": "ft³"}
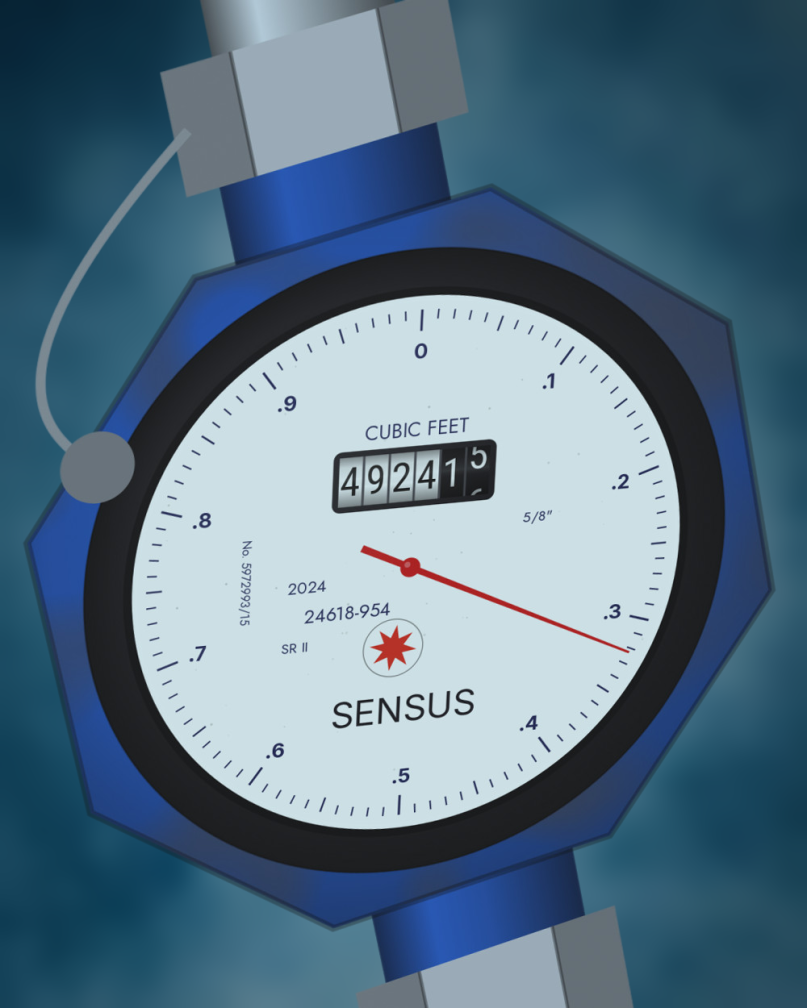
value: {"value": 492415.32, "unit": "ft³"}
